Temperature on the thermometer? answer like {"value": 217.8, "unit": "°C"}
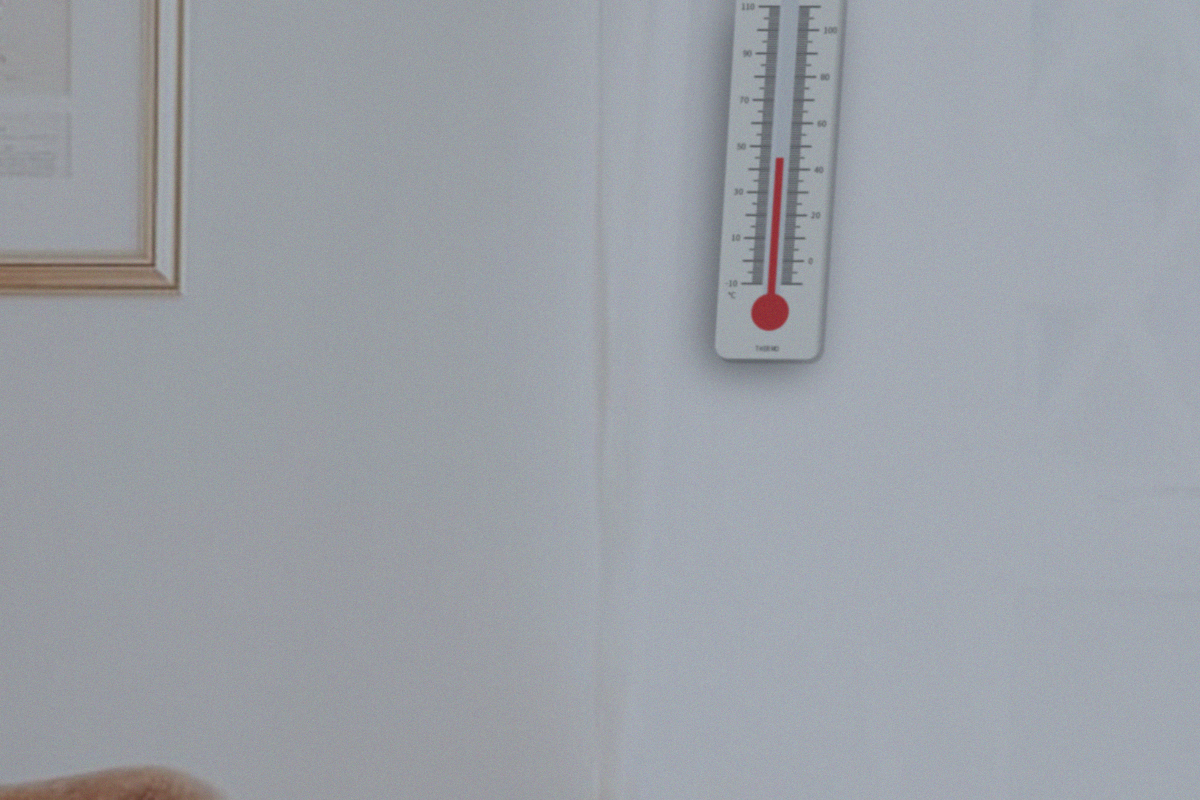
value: {"value": 45, "unit": "°C"}
